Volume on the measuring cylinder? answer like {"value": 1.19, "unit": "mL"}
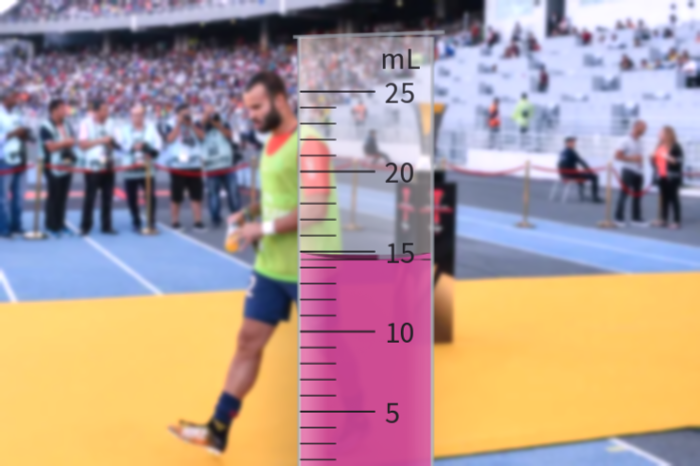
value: {"value": 14.5, "unit": "mL"}
